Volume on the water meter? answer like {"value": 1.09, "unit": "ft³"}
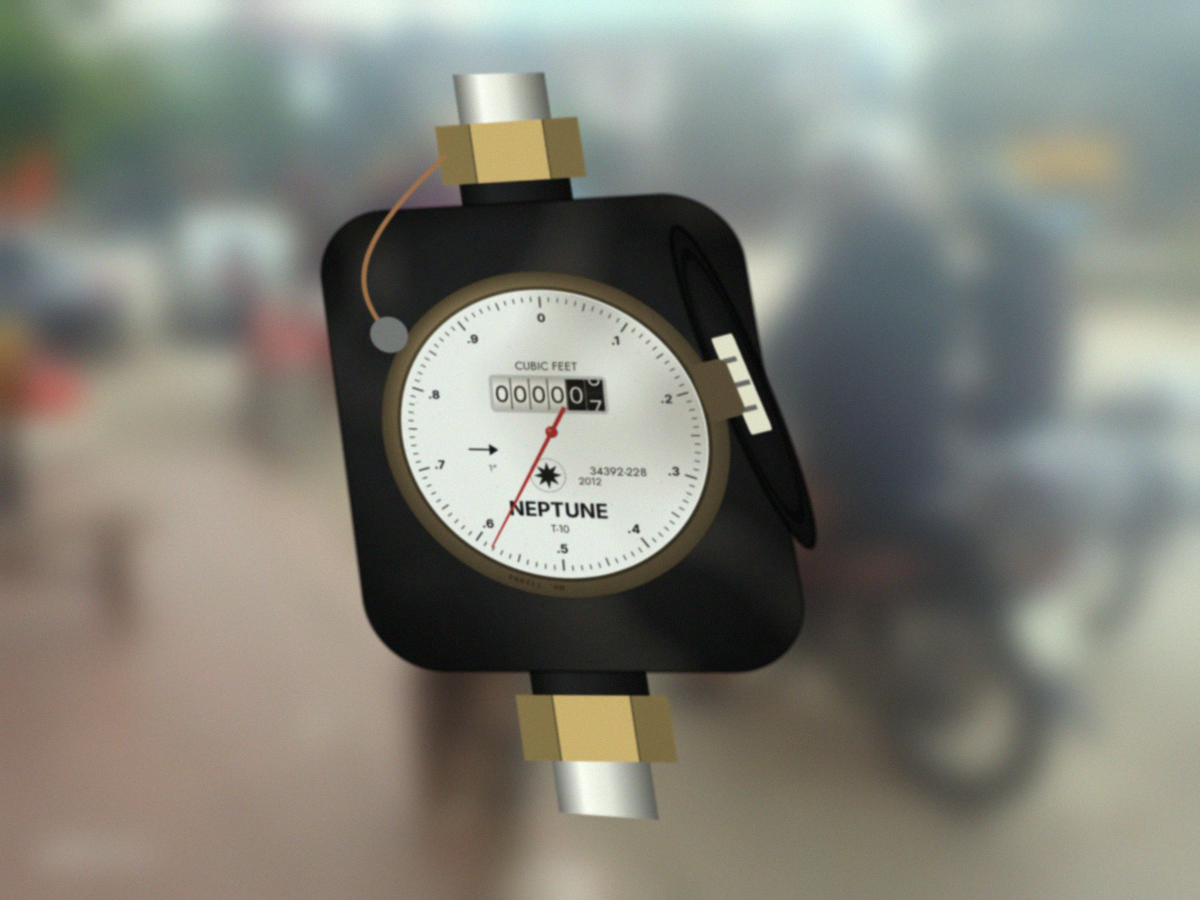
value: {"value": 6.58, "unit": "ft³"}
